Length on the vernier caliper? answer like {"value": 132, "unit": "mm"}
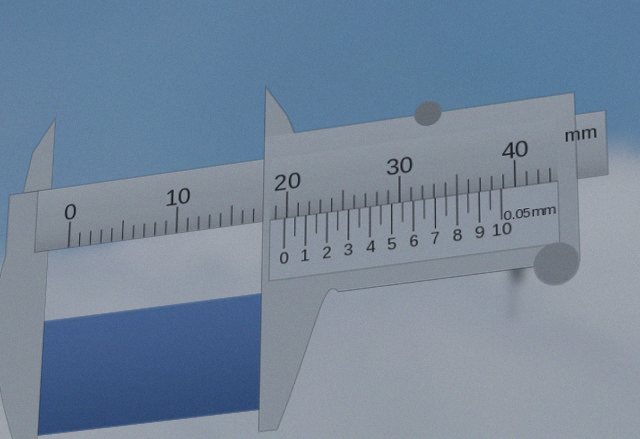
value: {"value": 19.8, "unit": "mm"}
